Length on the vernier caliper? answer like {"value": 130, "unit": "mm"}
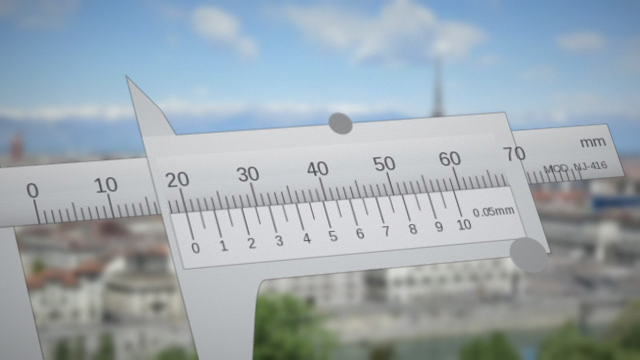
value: {"value": 20.0, "unit": "mm"}
